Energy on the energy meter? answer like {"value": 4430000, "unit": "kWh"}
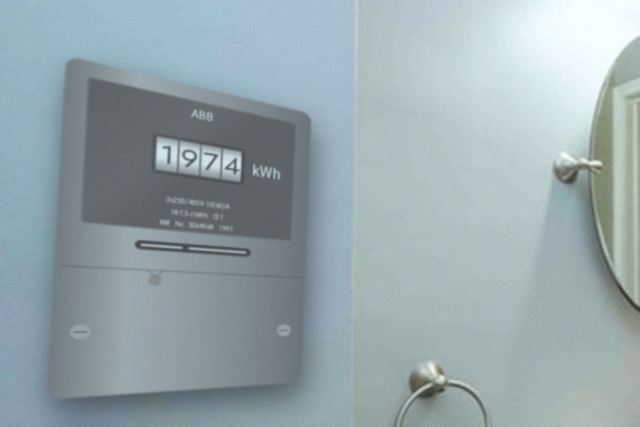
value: {"value": 1974, "unit": "kWh"}
